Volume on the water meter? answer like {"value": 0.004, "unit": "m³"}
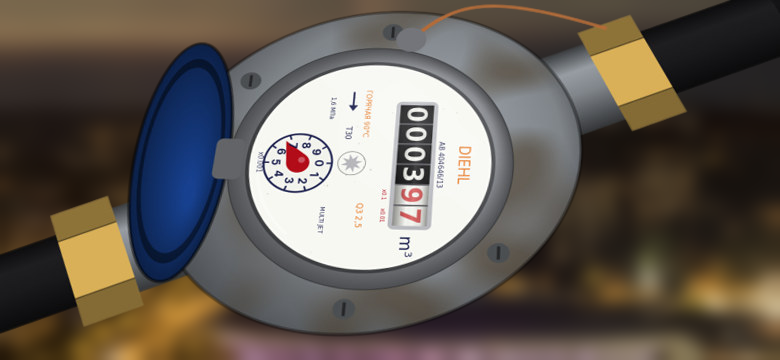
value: {"value": 3.976, "unit": "m³"}
